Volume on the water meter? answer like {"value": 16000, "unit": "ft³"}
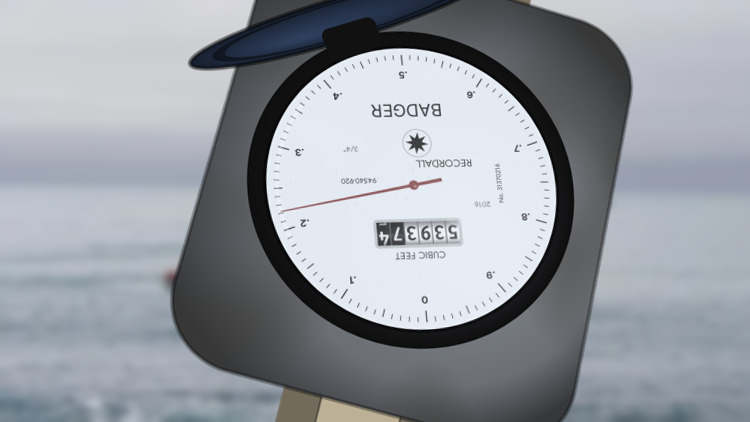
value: {"value": 539374.22, "unit": "ft³"}
